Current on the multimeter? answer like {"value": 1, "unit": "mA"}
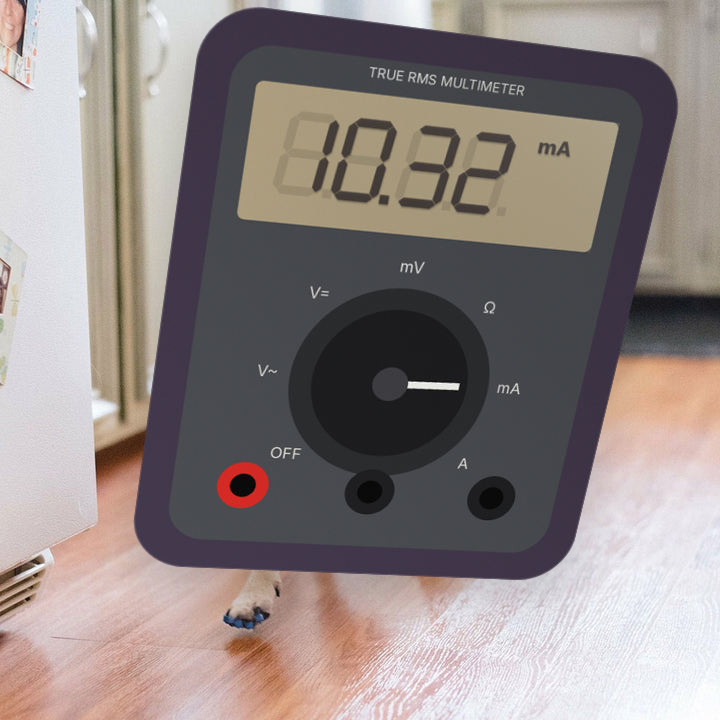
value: {"value": 10.32, "unit": "mA"}
